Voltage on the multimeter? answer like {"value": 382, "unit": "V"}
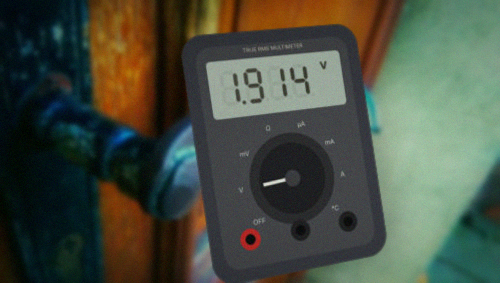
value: {"value": 1.914, "unit": "V"}
